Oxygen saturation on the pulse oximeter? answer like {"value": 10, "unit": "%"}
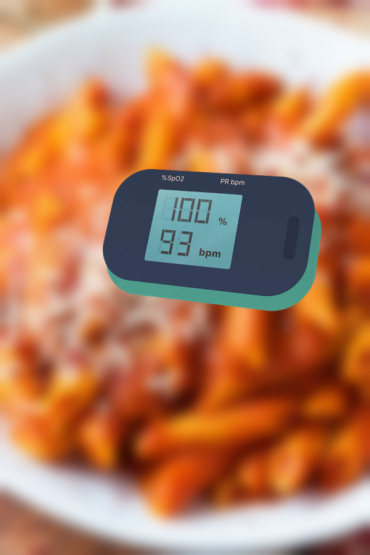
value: {"value": 100, "unit": "%"}
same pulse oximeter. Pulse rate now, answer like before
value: {"value": 93, "unit": "bpm"}
